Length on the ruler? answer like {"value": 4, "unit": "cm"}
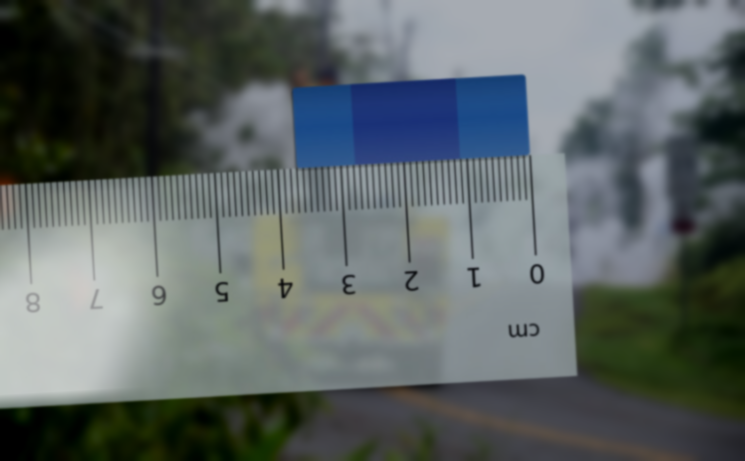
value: {"value": 3.7, "unit": "cm"}
